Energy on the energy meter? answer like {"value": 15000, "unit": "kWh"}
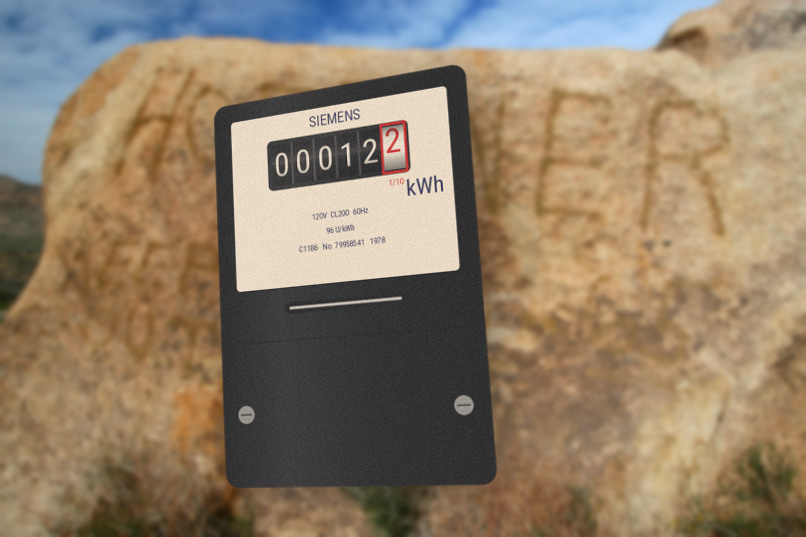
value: {"value": 12.2, "unit": "kWh"}
